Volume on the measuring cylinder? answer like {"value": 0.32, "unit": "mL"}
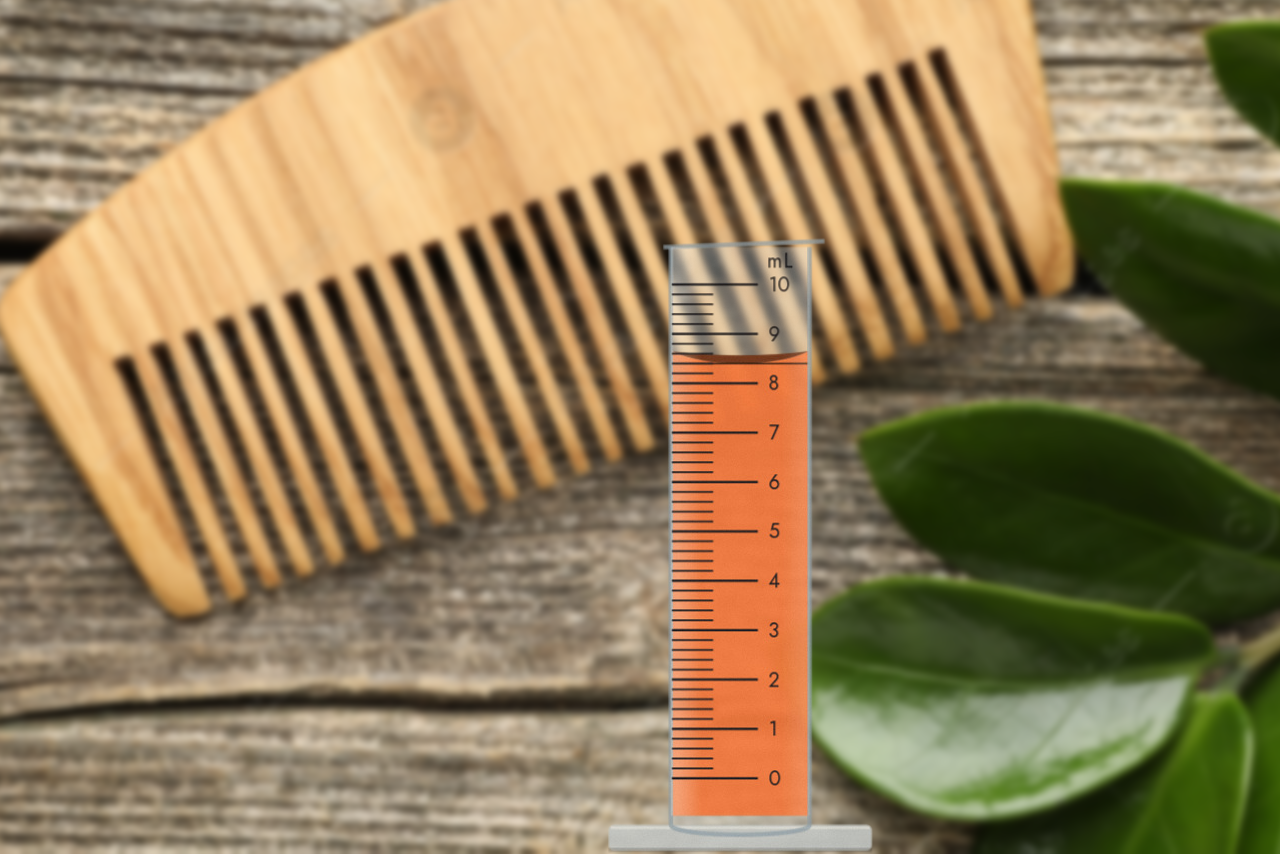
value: {"value": 8.4, "unit": "mL"}
